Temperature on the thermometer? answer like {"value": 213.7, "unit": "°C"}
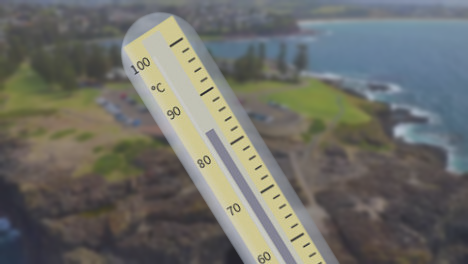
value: {"value": 84, "unit": "°C"}
